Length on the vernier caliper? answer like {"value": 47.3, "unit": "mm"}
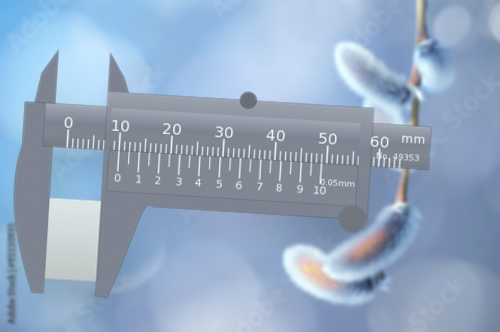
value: {"value": 10.0, "unit": "mm"}
